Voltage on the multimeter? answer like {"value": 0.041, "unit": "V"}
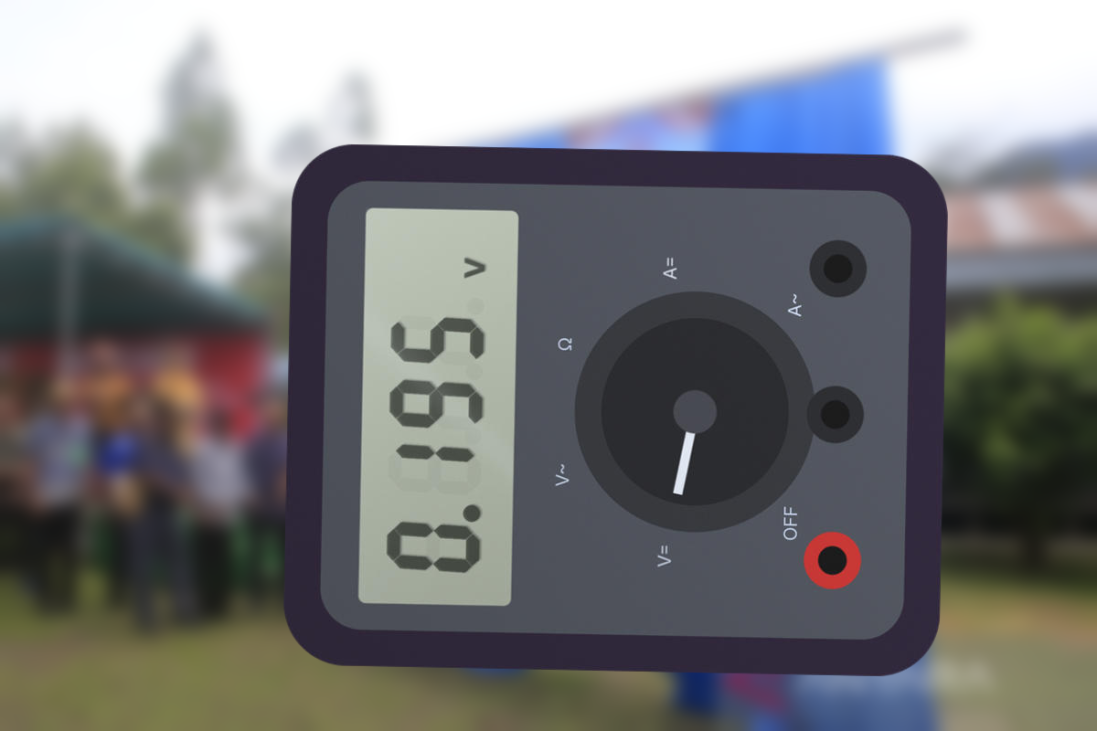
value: {"value": 0.195, "unit": "V"}
